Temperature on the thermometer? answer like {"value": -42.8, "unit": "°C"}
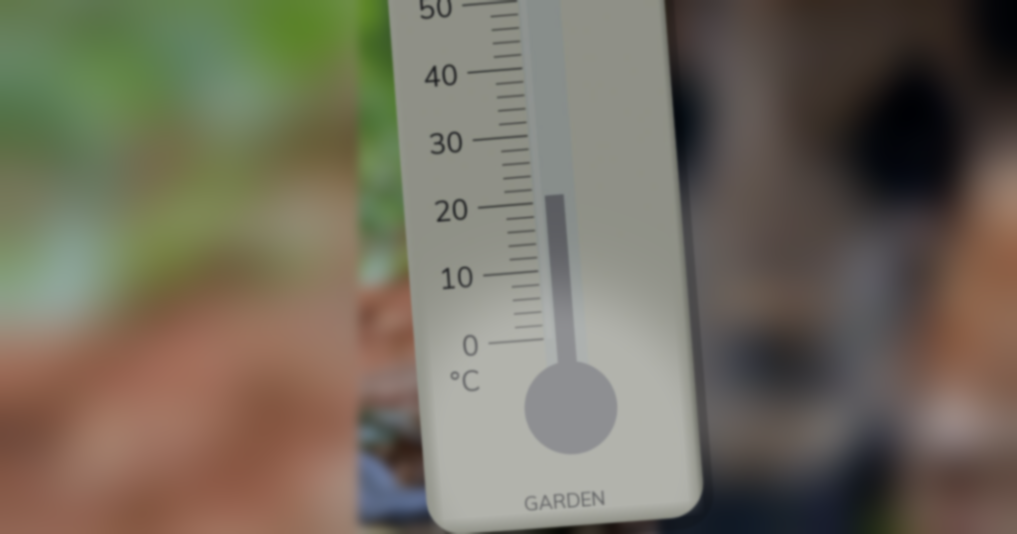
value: {"value": 21, "unit": "°C"}
